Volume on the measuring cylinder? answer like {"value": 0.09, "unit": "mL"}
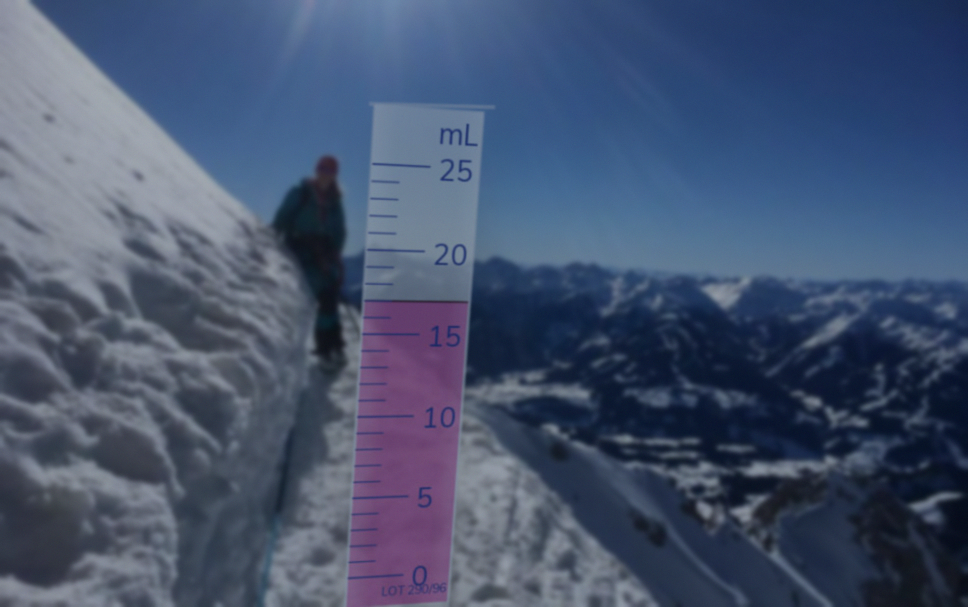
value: {"value": 17, "unit": "mL"}
